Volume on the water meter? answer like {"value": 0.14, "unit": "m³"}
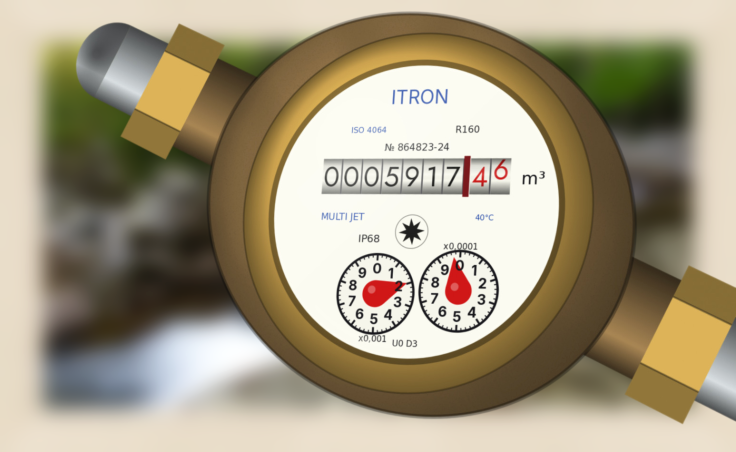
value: {"value": 5917.4619, "unit": "m³"}
